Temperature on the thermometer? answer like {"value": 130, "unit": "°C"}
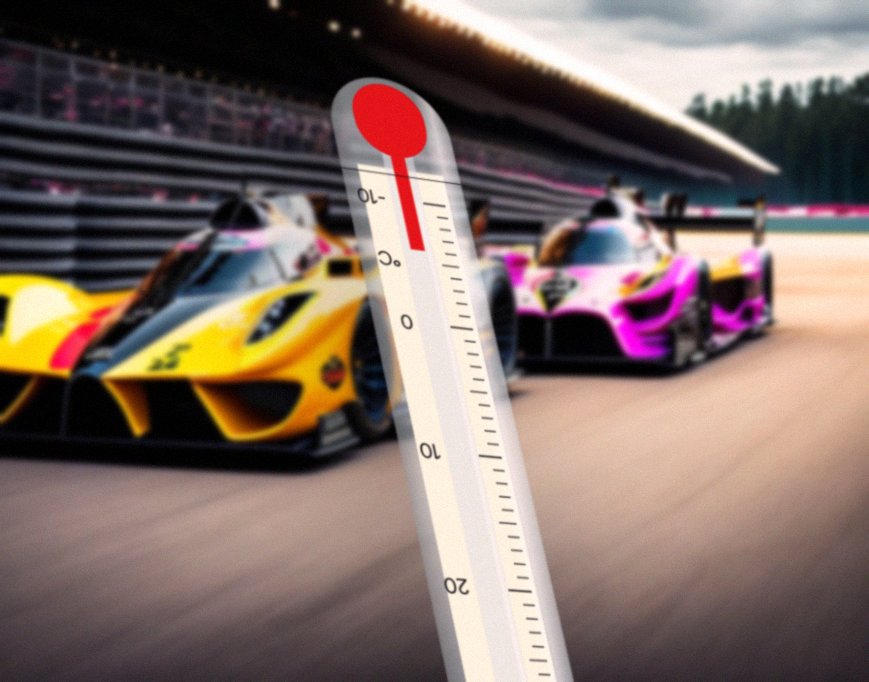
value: {"value": -6, "unit": "°C"}
